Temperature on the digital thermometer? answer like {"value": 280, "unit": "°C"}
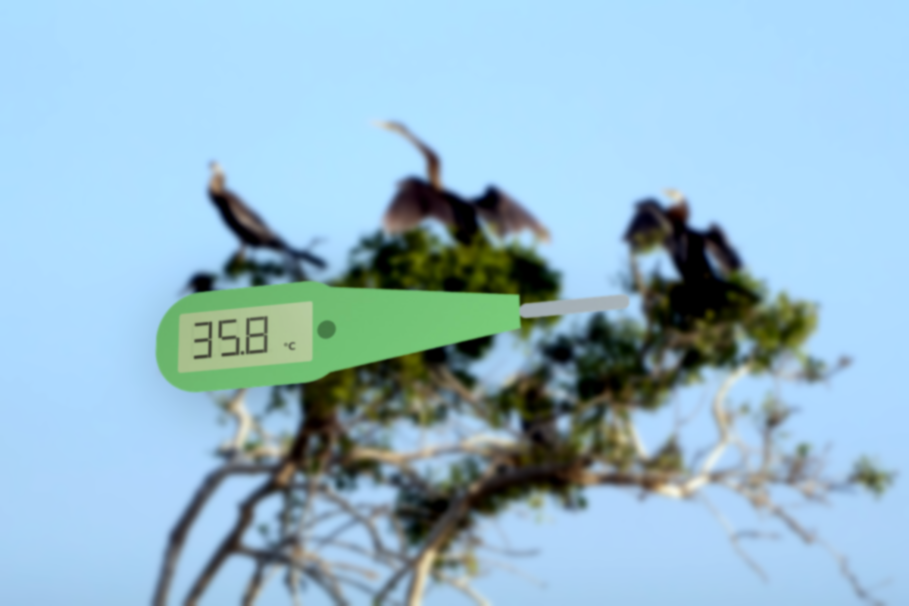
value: {"value": 35.8, "unit": "°C"}
